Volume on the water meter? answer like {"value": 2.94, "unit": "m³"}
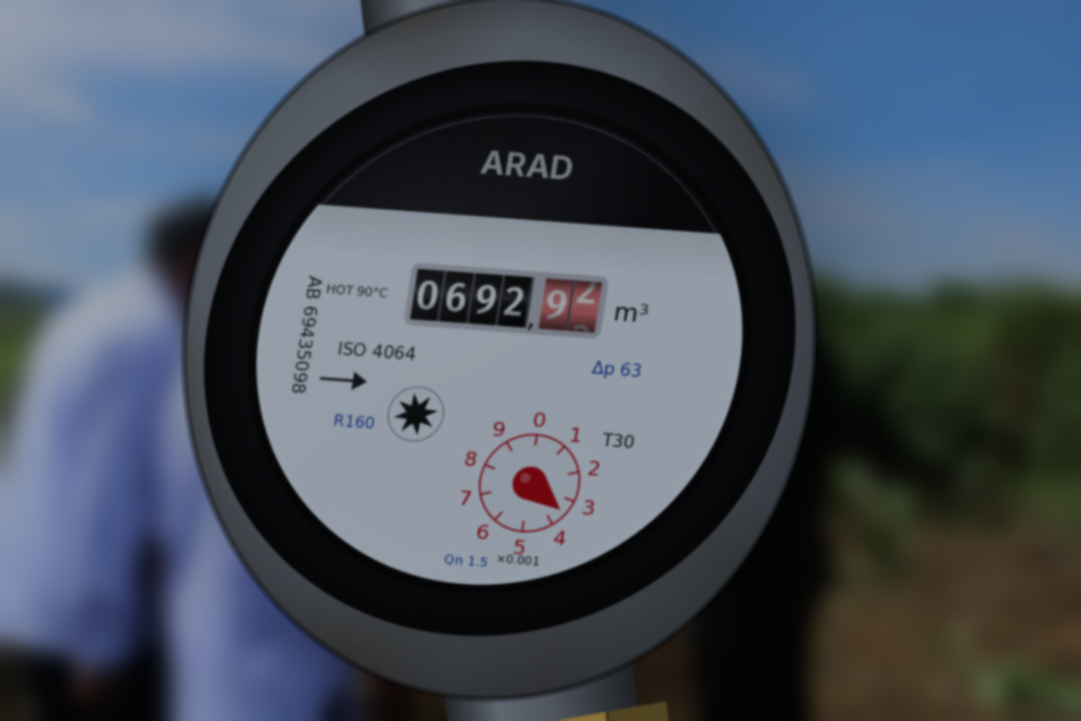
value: {"value": 692.923, "unit": "m³"}
